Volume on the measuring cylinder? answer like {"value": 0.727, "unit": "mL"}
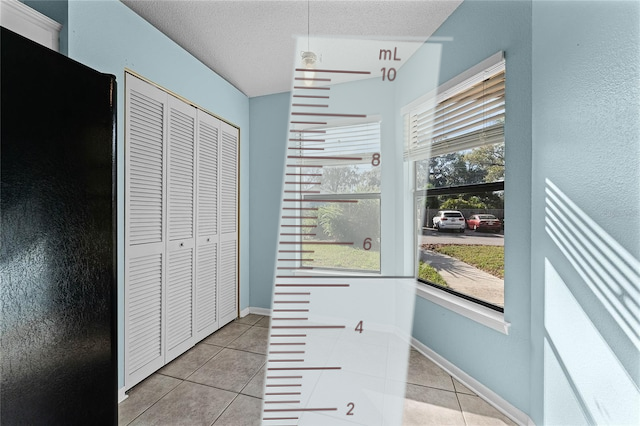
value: {"value": 5.2, "unit": "mL"}
